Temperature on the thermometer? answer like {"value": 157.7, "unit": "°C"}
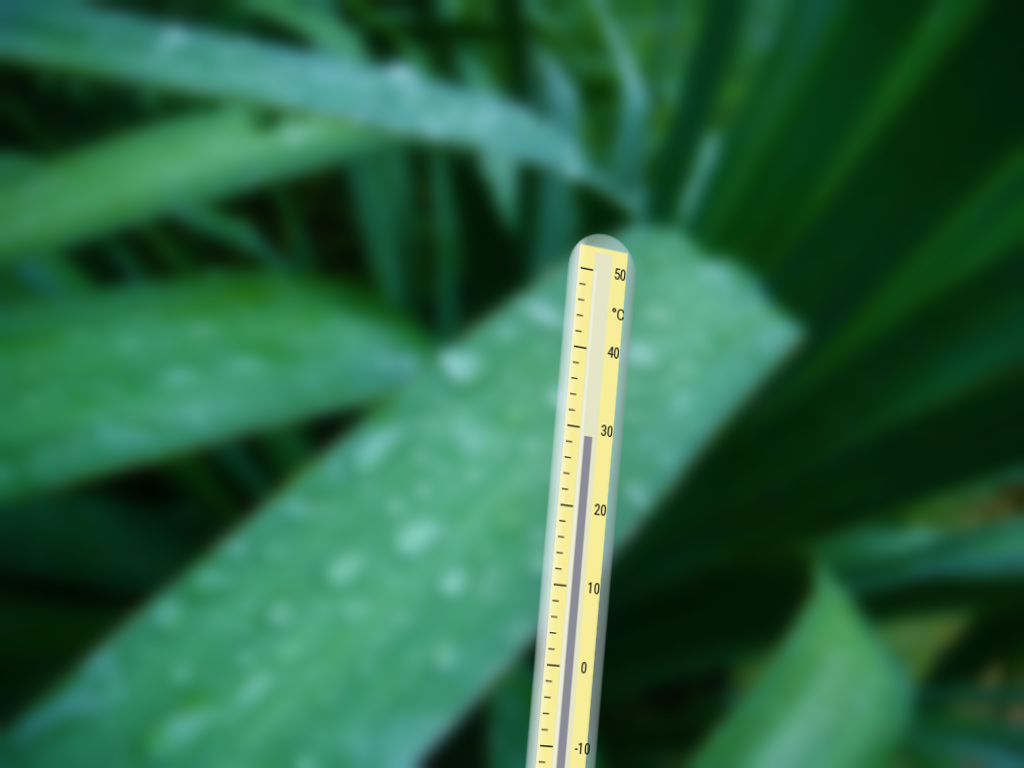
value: {"value": 29, "unit": "°C"}
